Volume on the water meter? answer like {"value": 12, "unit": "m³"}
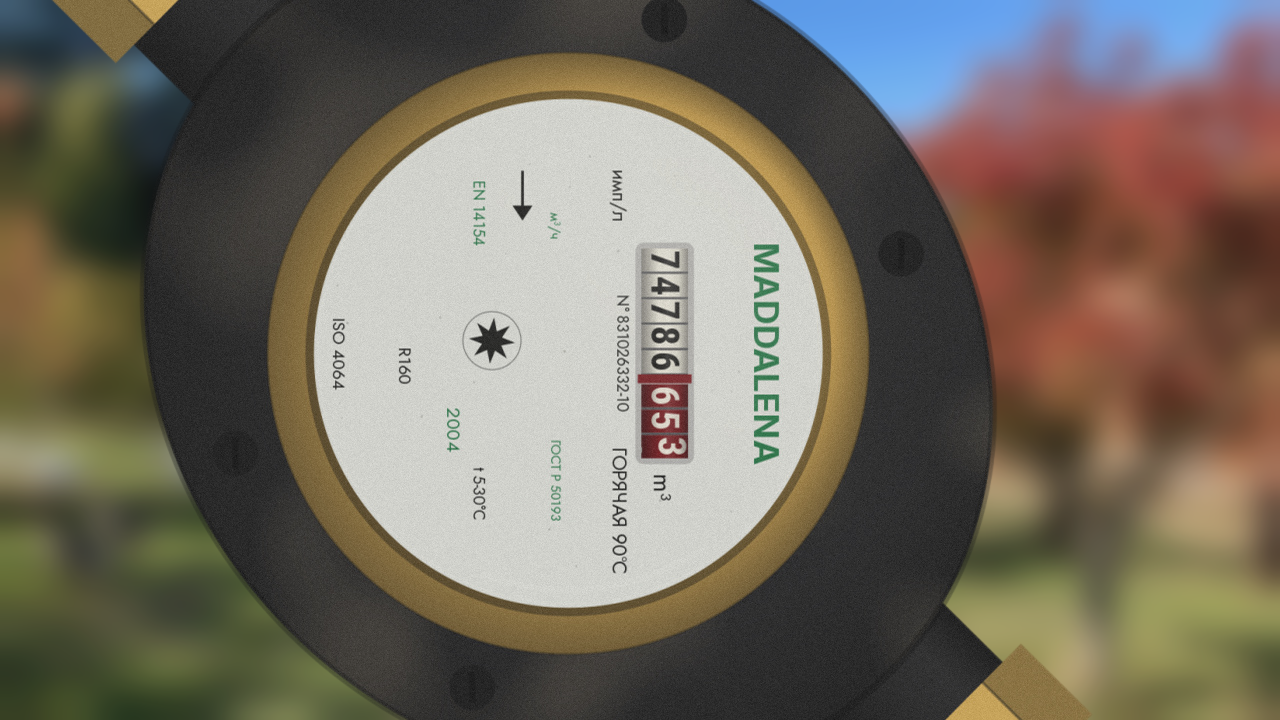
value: {"value": 74786.653, "unit": "m³"}
